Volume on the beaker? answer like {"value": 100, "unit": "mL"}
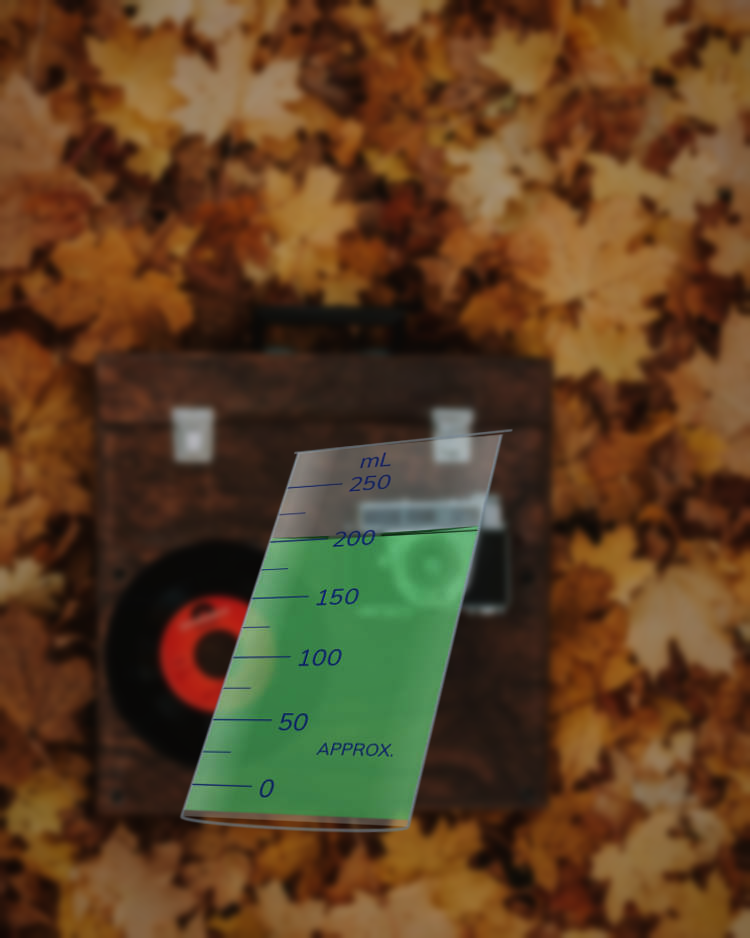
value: {"value": 200, "unit": "mL"}
